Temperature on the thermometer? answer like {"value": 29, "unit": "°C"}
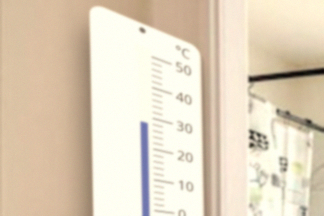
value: {"value": 28, "unit": "°C"}
